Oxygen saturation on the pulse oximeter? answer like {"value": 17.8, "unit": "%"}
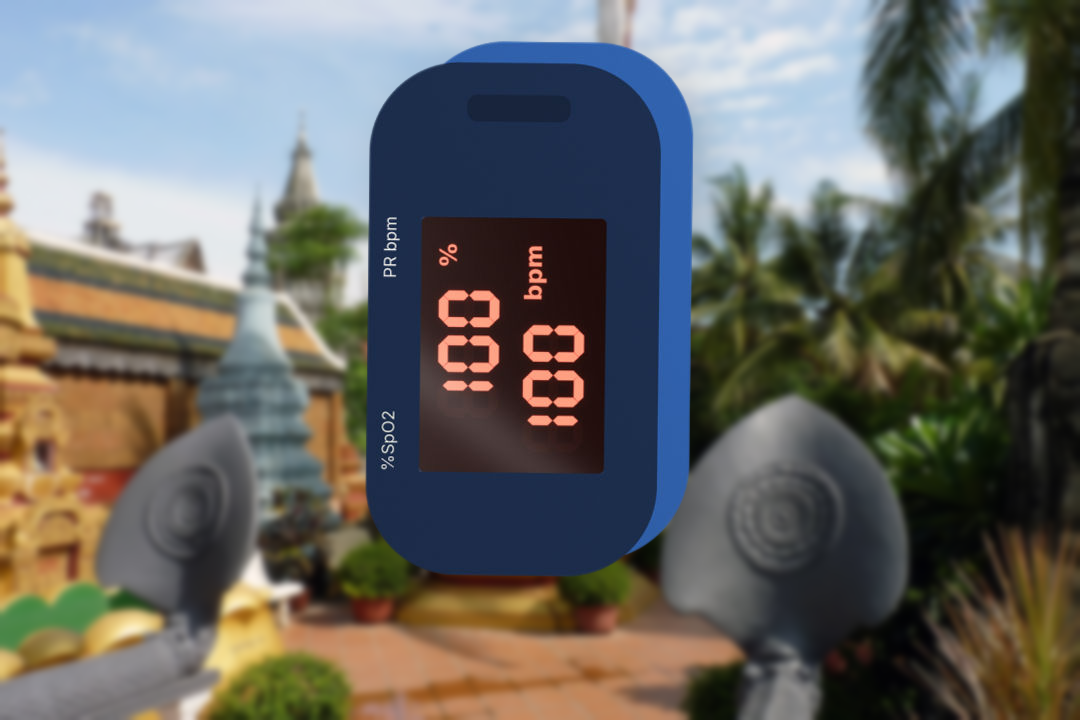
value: {"value": 100, "unit": "%"}
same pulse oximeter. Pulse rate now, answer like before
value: {"value": 100, "unit": "bpm"}
